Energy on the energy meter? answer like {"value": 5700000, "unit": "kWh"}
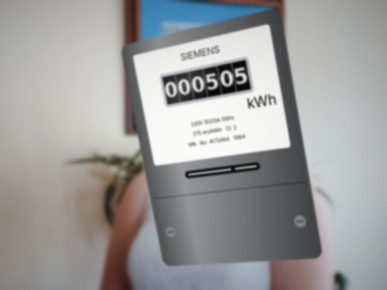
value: {"value": 505, "unit": "kWh"}
